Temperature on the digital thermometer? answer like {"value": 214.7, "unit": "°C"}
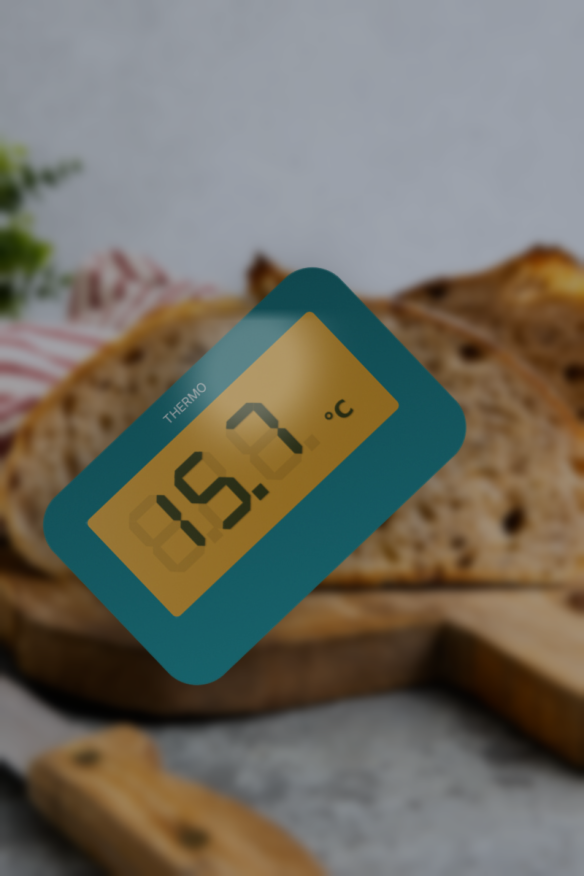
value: {"value": 15.7, "unit": "°C"}
